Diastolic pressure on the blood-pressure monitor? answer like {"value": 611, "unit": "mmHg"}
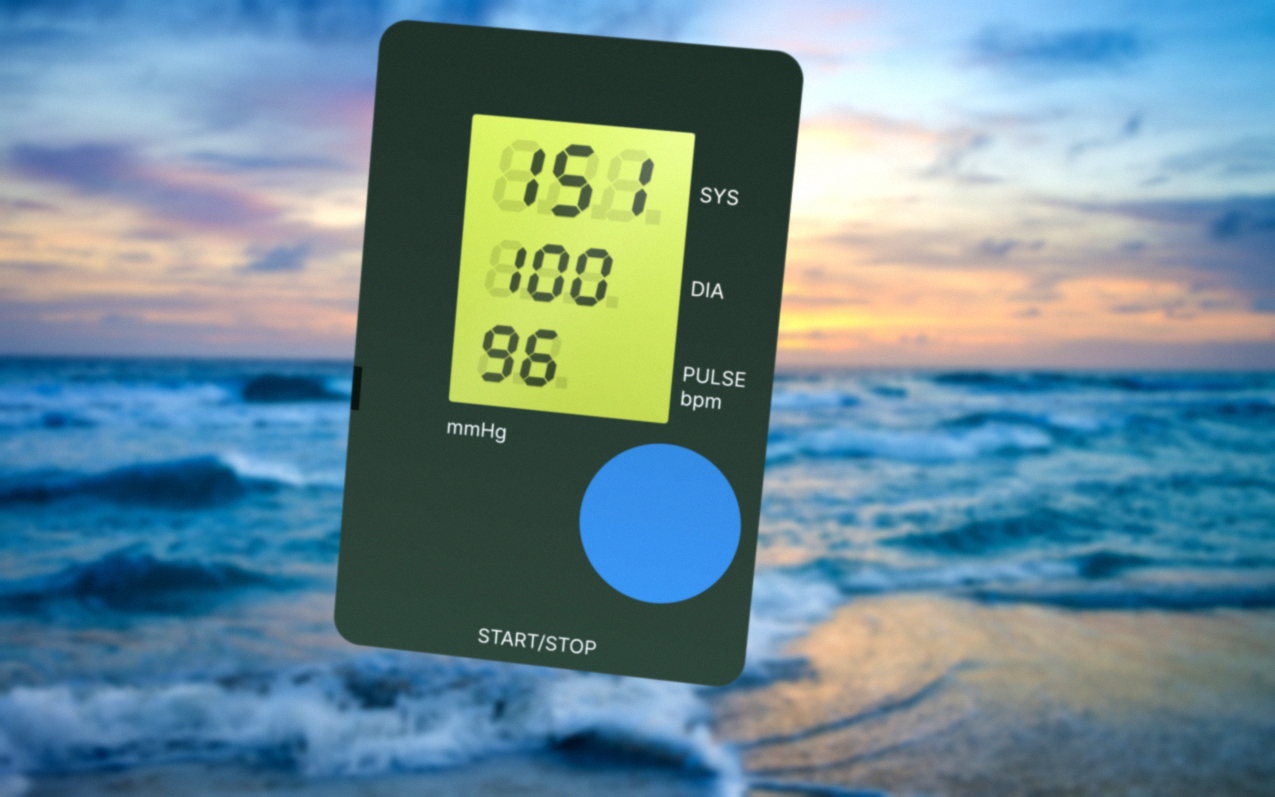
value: {"value": 100, "unit": "mmHg"}
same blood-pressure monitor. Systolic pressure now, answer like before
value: {"value": 151, "unit": "mmHg"}
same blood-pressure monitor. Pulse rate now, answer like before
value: {"value": 96, "unit": "bpm"}
